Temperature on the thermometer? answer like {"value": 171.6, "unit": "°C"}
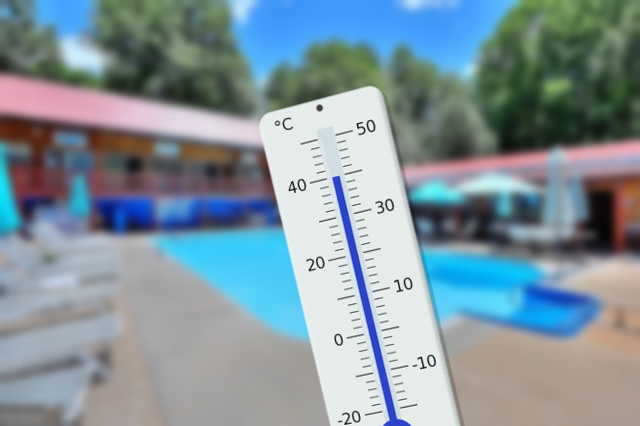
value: {"value": 40, "unit": "°C"}
